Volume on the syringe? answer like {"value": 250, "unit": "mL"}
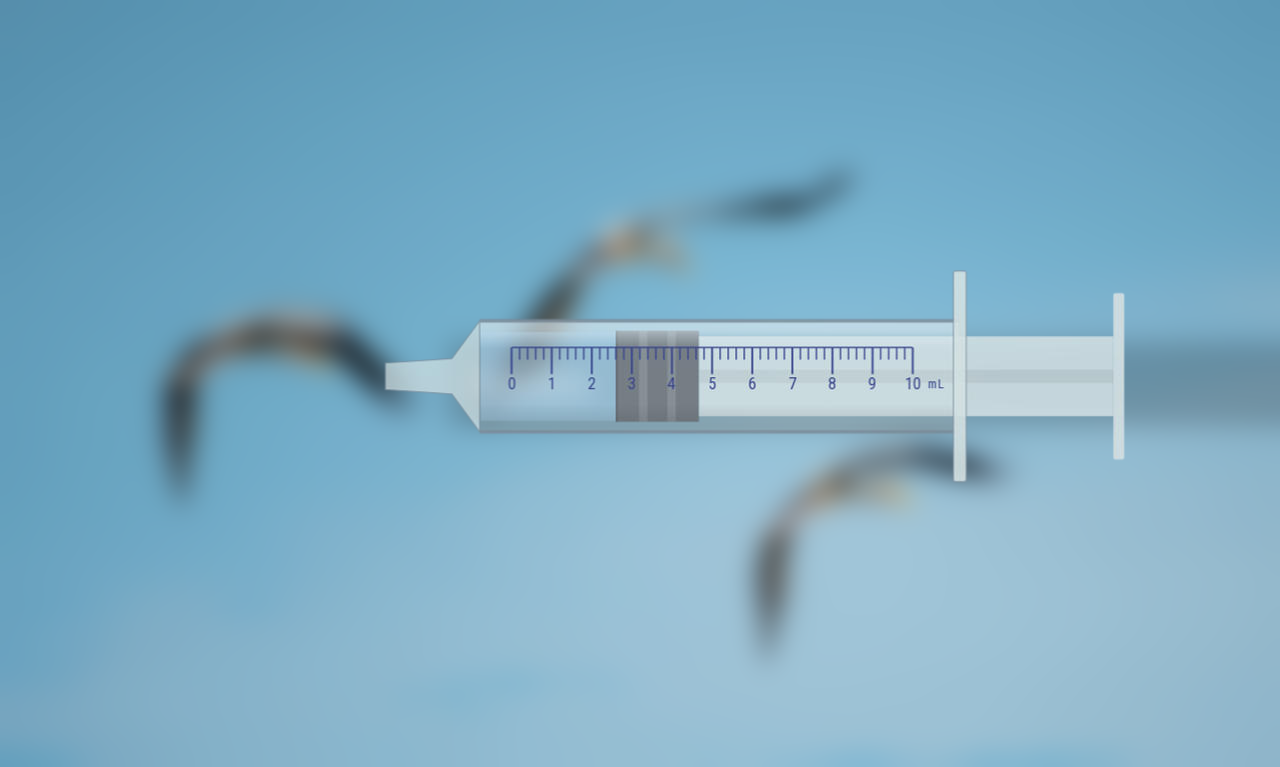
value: {"value": 2.6, "unit": "mL"}
